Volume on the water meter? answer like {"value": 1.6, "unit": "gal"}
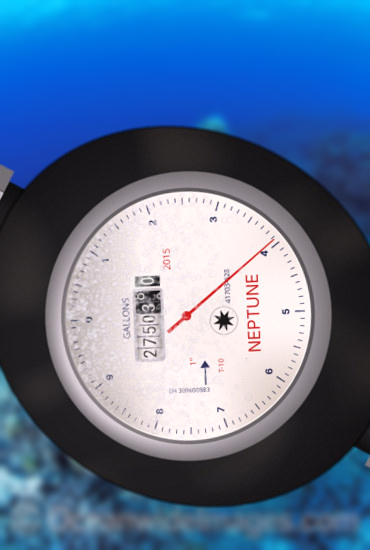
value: {"value": 2750383.9, "unit": "gal"}
